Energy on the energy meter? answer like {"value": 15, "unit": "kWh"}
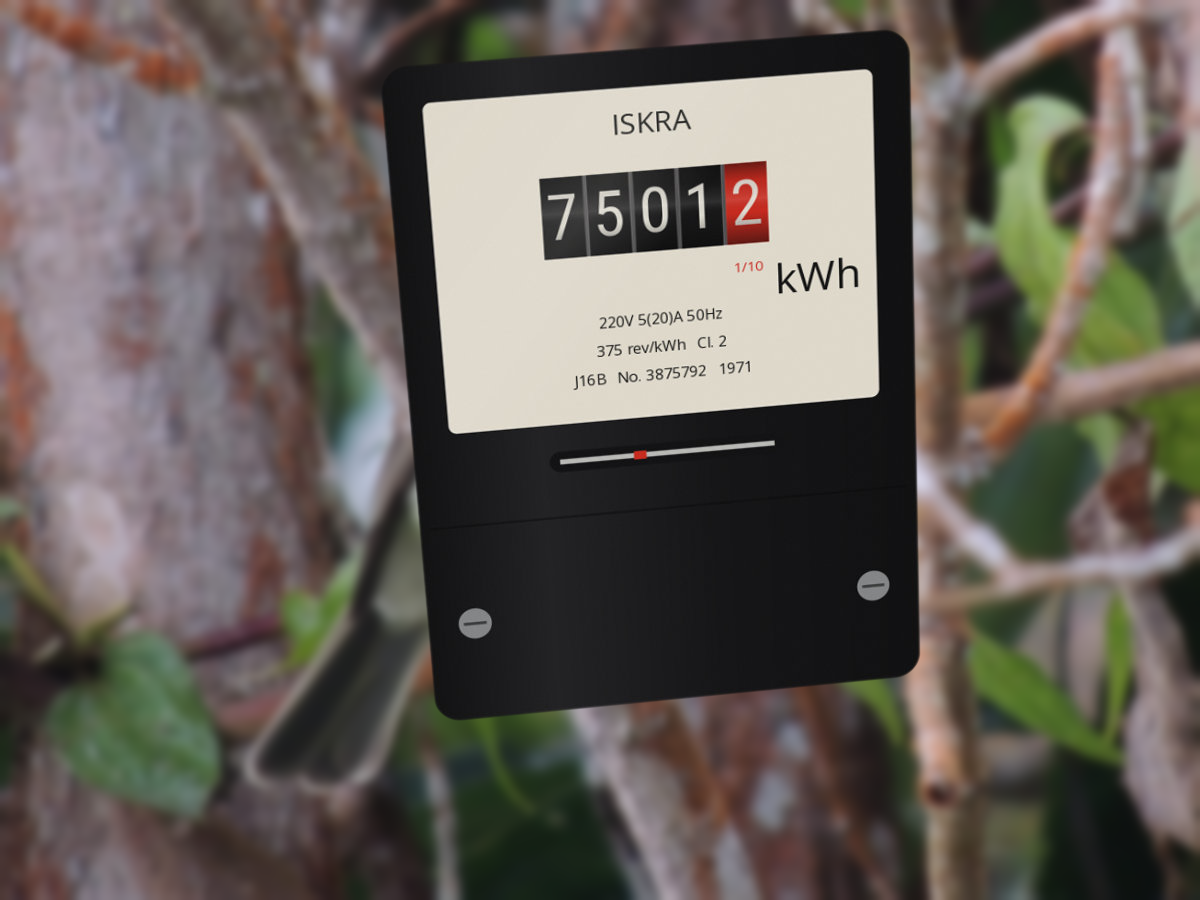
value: {"value": 7501.2, "unit": "kWh"}
